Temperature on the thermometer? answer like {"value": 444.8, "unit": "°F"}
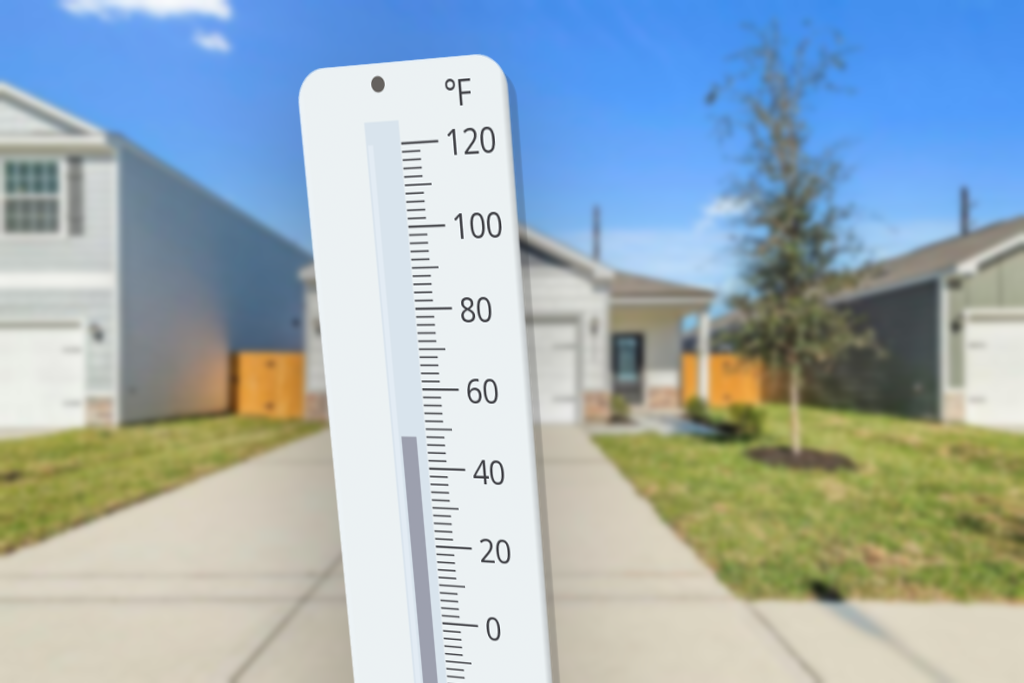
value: {"value": 48, "unit": "°F"}
